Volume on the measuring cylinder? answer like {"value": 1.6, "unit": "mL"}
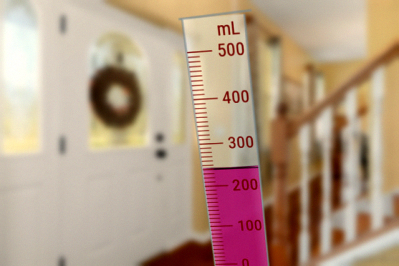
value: {"value": 240, "unit": "mL"}
